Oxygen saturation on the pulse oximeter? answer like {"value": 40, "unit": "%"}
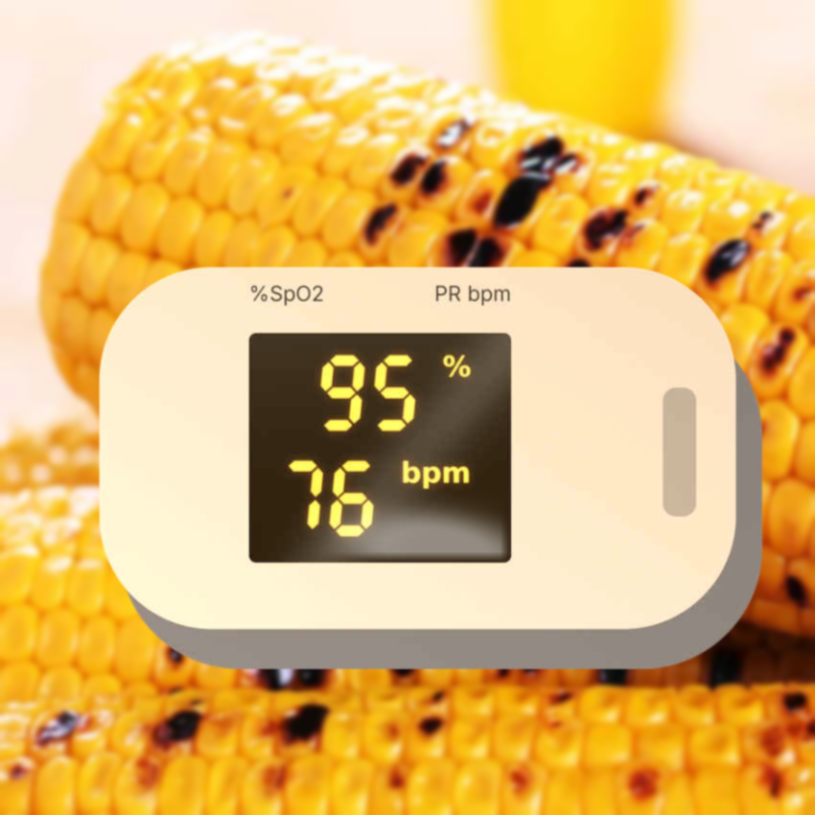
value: {"value": 95, "unit": "%"}
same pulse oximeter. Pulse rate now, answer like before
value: {"value": 76, "unit": "bpm"}
